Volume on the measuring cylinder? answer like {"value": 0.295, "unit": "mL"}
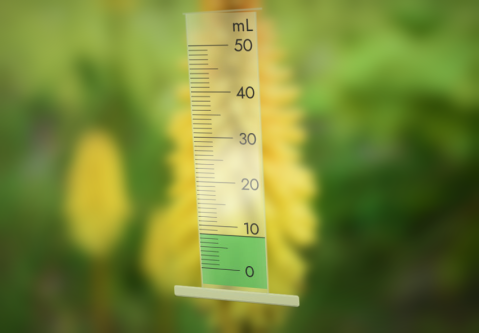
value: {"value": 8, "unit": "mL"}
